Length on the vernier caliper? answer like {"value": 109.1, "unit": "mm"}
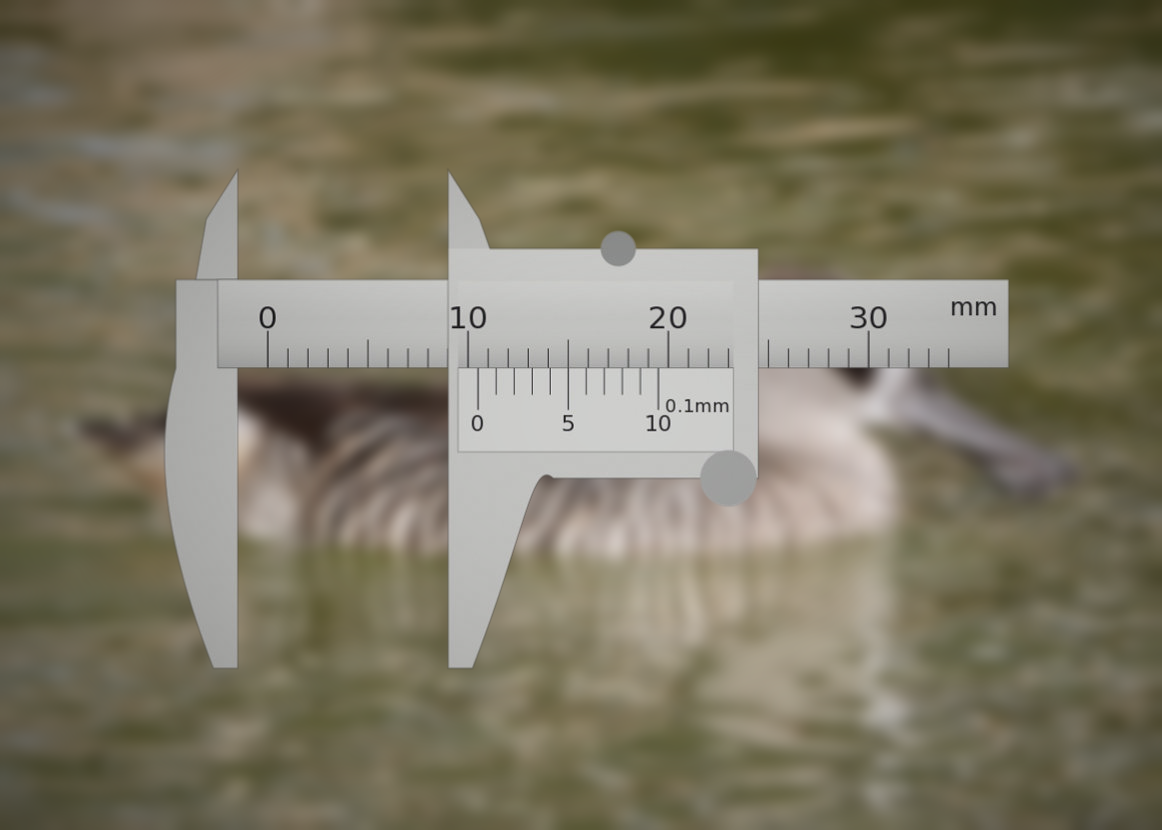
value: {"value": 10.5, "unit": "mm"}
